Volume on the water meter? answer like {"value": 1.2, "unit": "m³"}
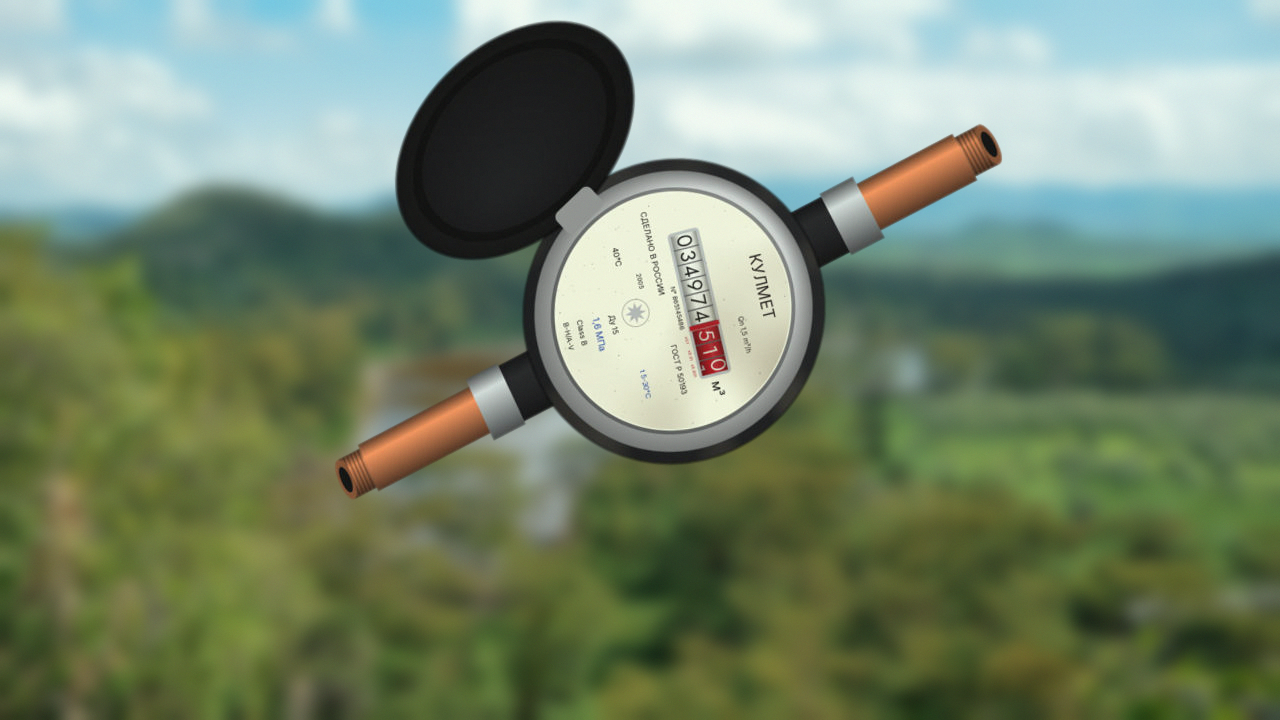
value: {"value": 34974.510, "unit": "m³"}
